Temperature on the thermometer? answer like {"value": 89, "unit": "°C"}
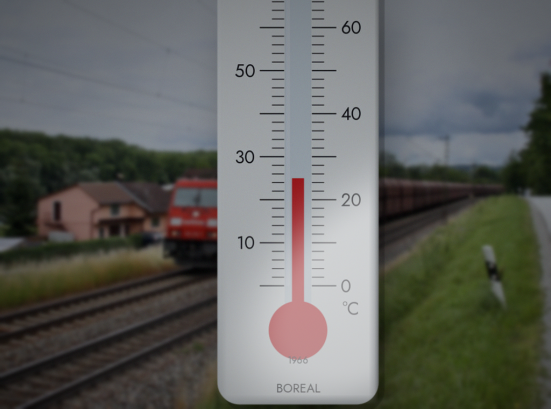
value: {"value": 25, "unit": "°C"}
